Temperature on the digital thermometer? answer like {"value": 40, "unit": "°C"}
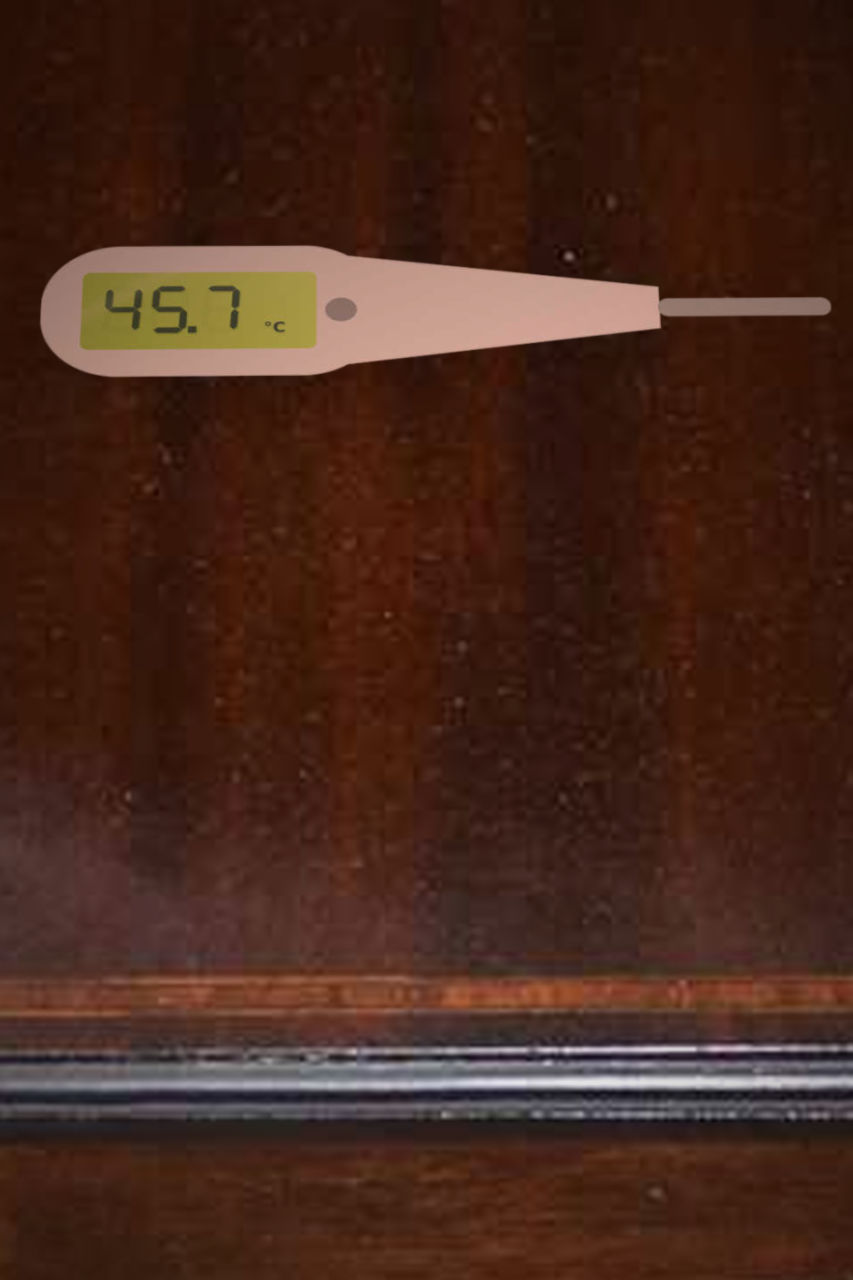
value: {"value": 45.7, "unit": "°C"}
